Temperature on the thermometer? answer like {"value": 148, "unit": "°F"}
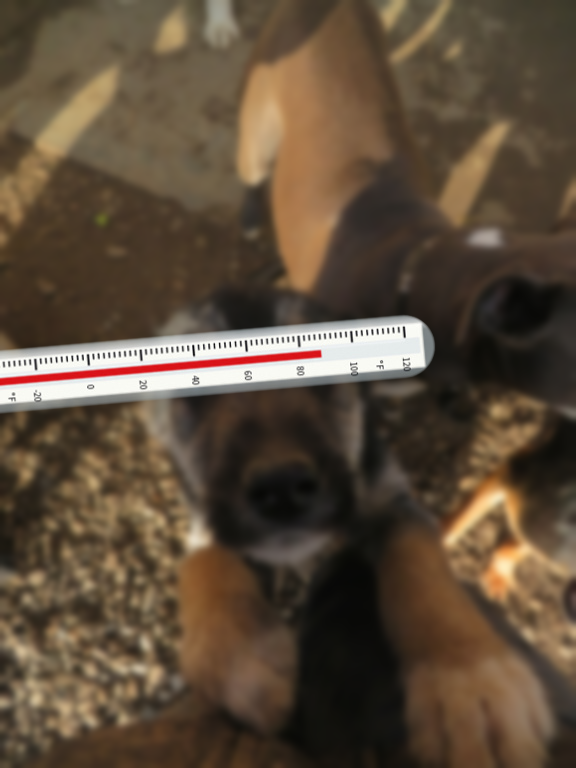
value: {"value": 88, "unit": "°F"}
